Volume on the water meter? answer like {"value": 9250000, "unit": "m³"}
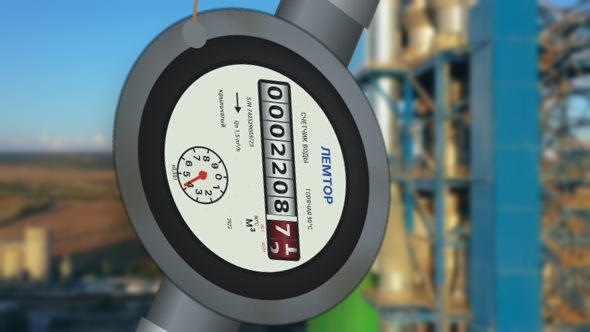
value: {"value": 2208.714, "unit": "m³"}
